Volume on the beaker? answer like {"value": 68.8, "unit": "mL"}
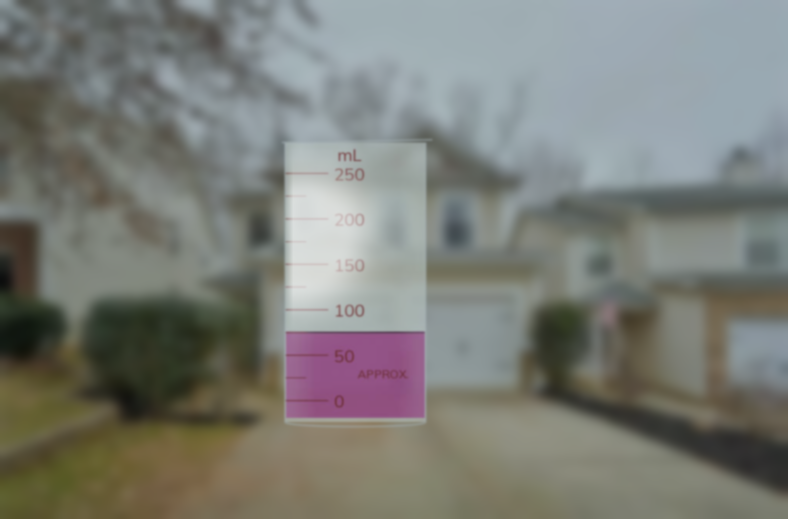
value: {"value": 75, "unit": "mL"}
